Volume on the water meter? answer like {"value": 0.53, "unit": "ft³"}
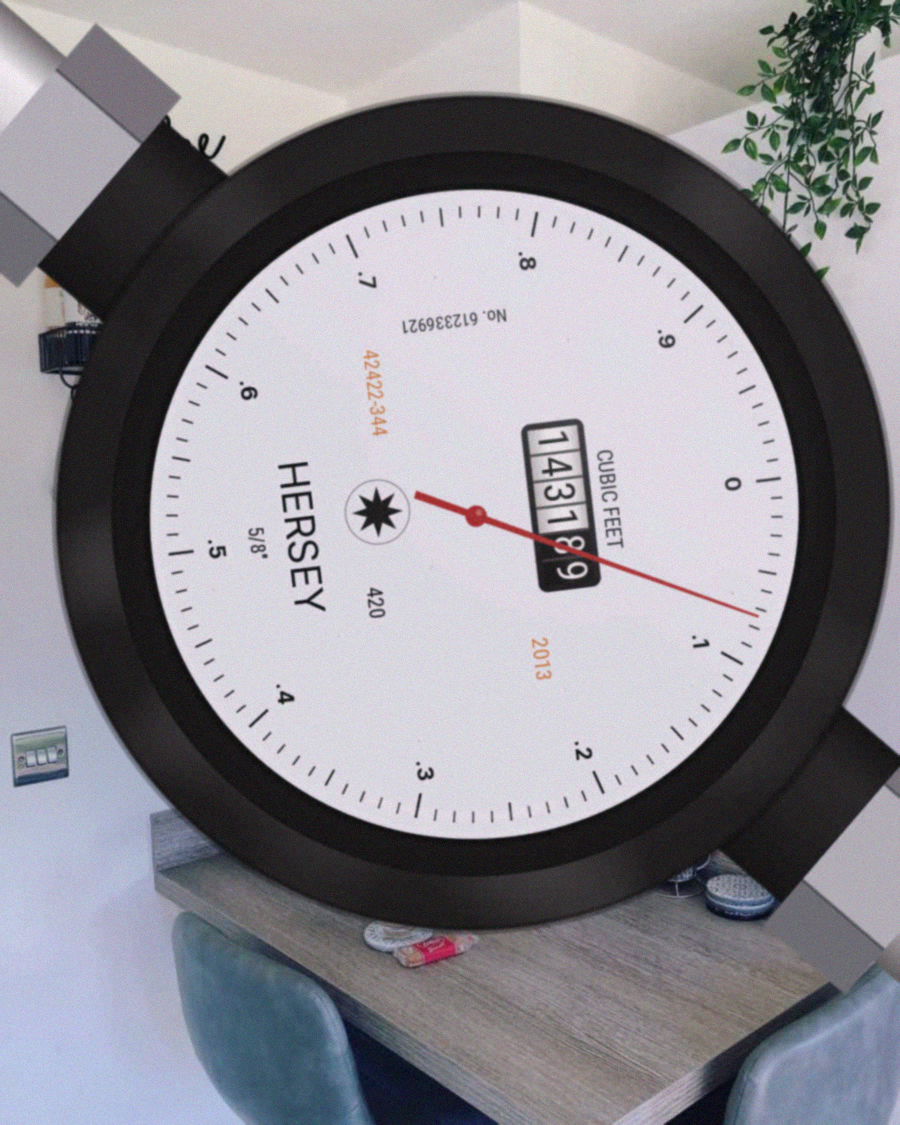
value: {"value": 143189.07, "unit": "ft³"}
